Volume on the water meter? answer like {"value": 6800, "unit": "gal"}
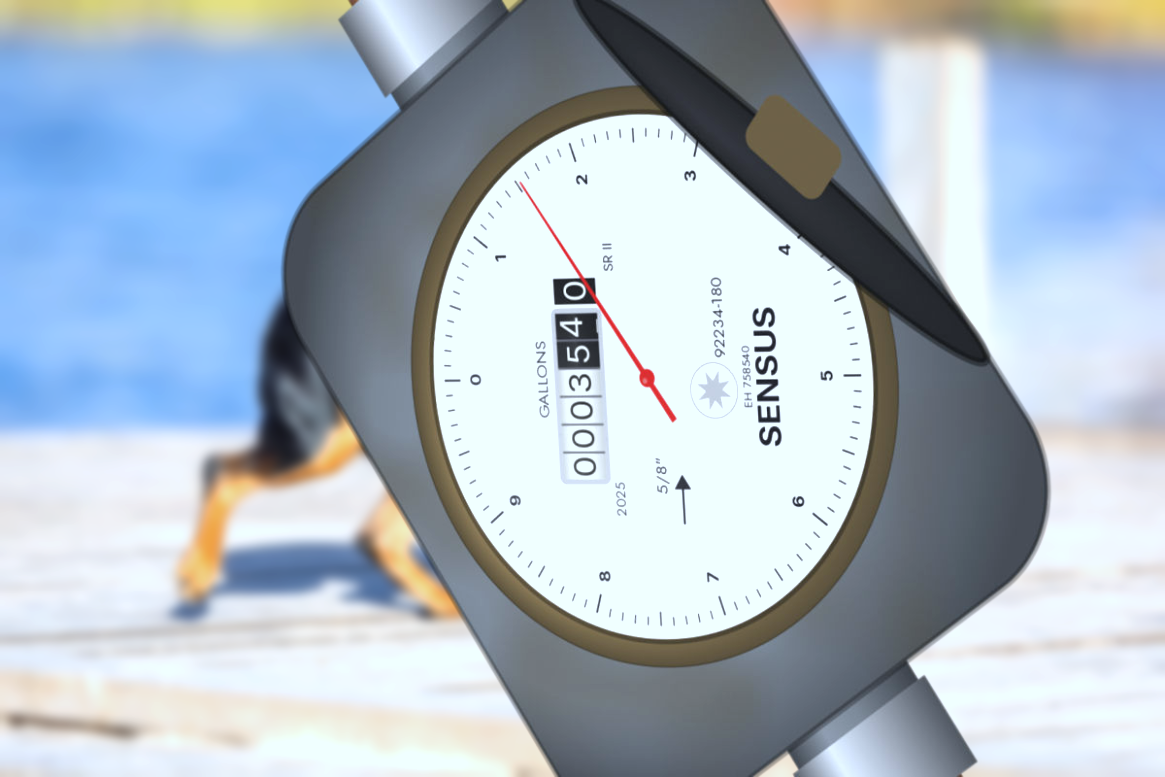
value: {"value": 3541.5, "unit": "gal"}
